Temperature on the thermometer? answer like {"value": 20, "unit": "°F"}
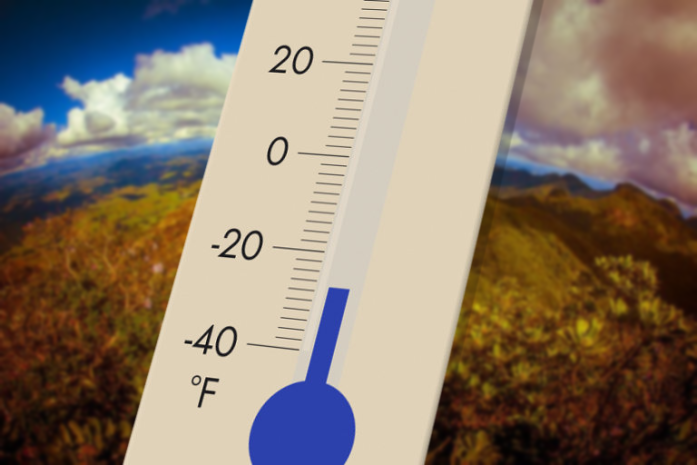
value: {"value": -27, "unit": "°F"}
